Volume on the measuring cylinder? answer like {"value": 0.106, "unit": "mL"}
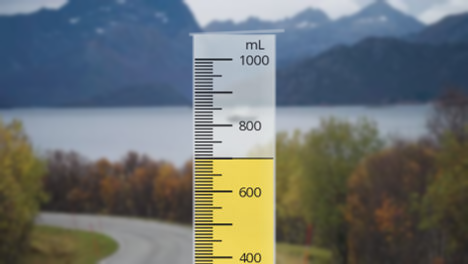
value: {"value": 700, "unit": "mL"}
